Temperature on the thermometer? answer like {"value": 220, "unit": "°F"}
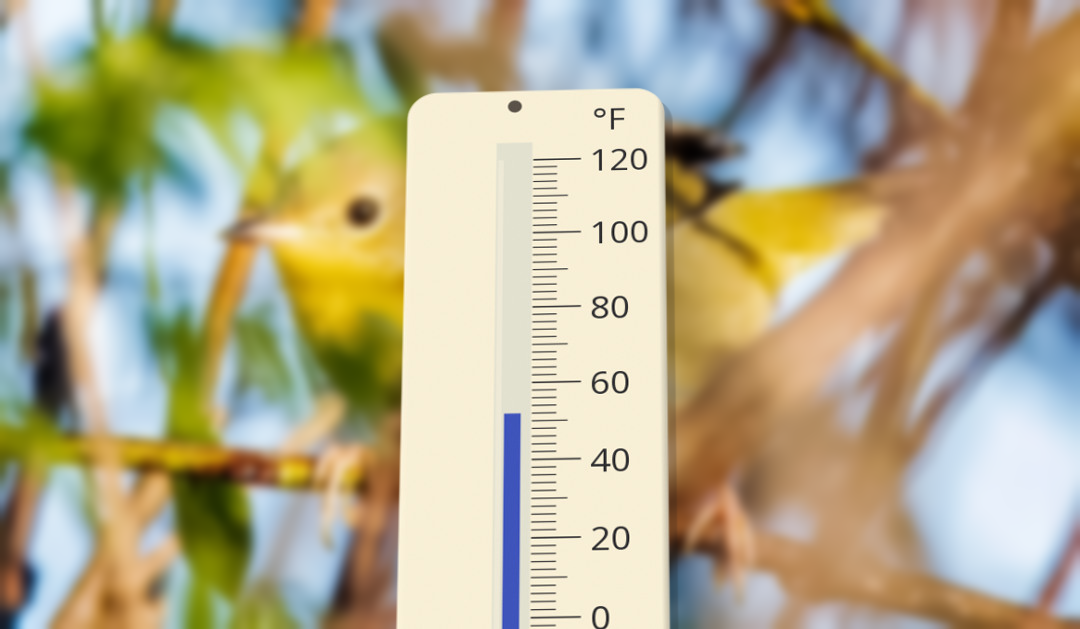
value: {"value": 52, "unit": "°F"}
